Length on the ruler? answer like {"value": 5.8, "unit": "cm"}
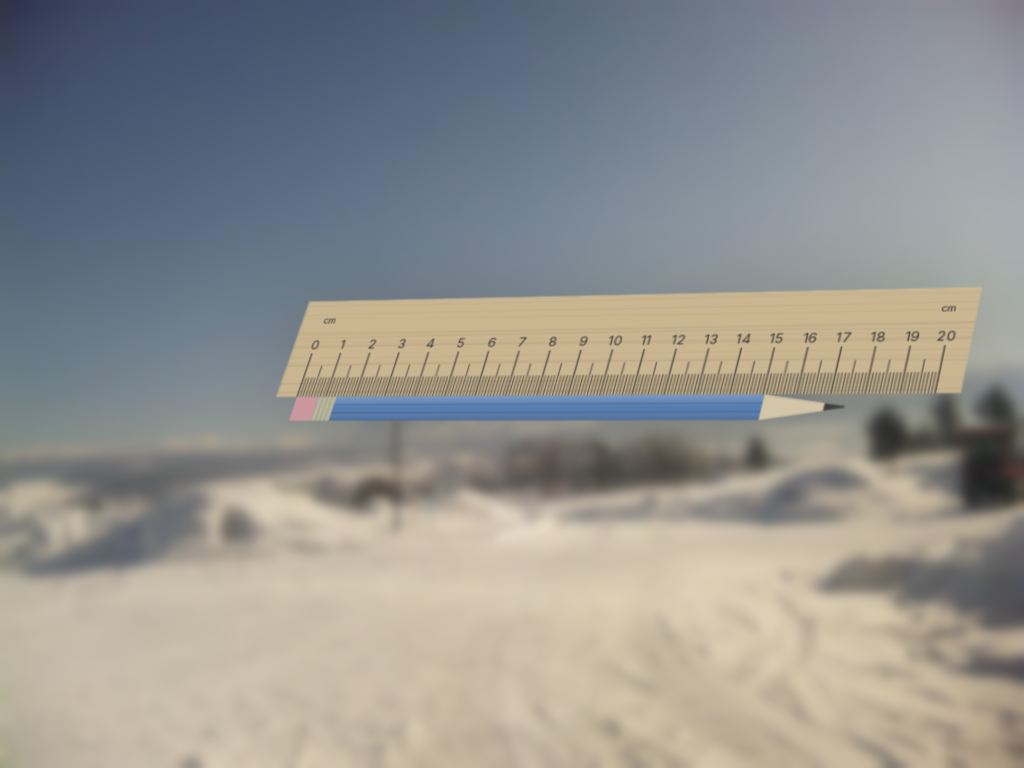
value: {"value": 17.5, "unit": "cm"}
